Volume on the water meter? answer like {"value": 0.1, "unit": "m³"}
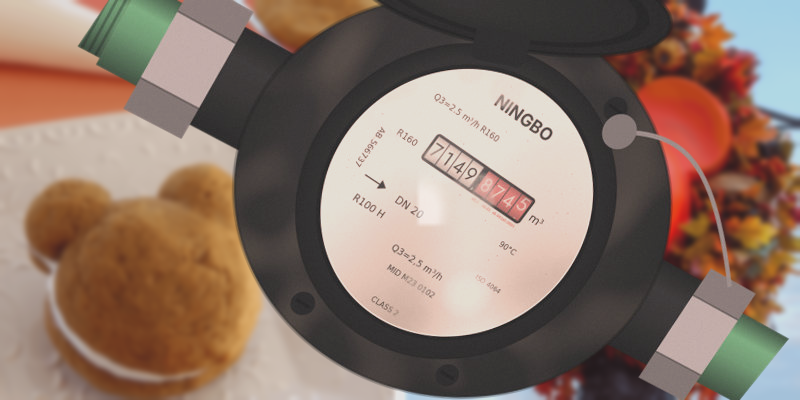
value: {"value": 7149.8745, "unit": "m³"}
